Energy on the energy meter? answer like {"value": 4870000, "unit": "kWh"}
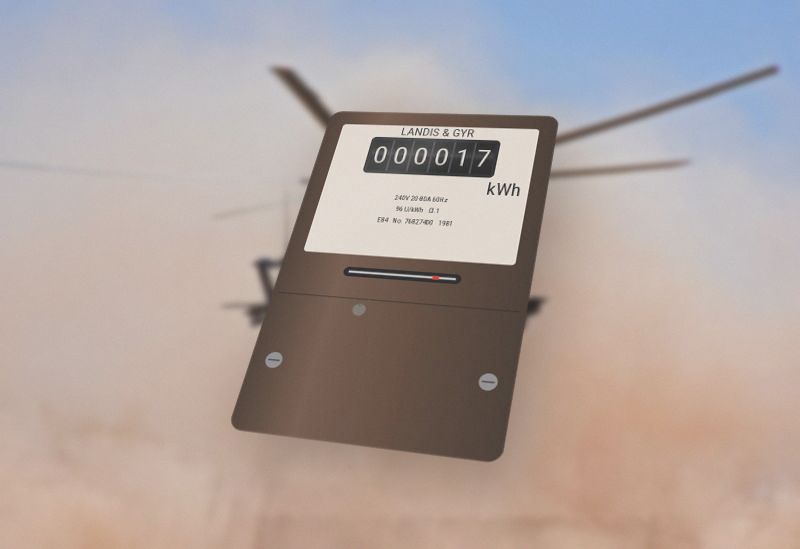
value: {"value": 17, "unit": "kWh"}
